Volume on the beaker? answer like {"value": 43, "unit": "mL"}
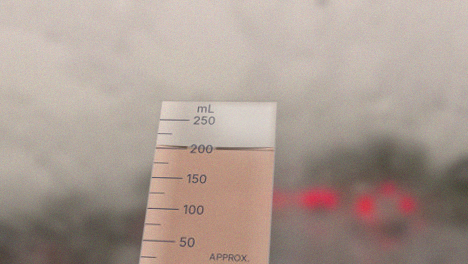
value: {"value": 200, "unit": "mL"}
